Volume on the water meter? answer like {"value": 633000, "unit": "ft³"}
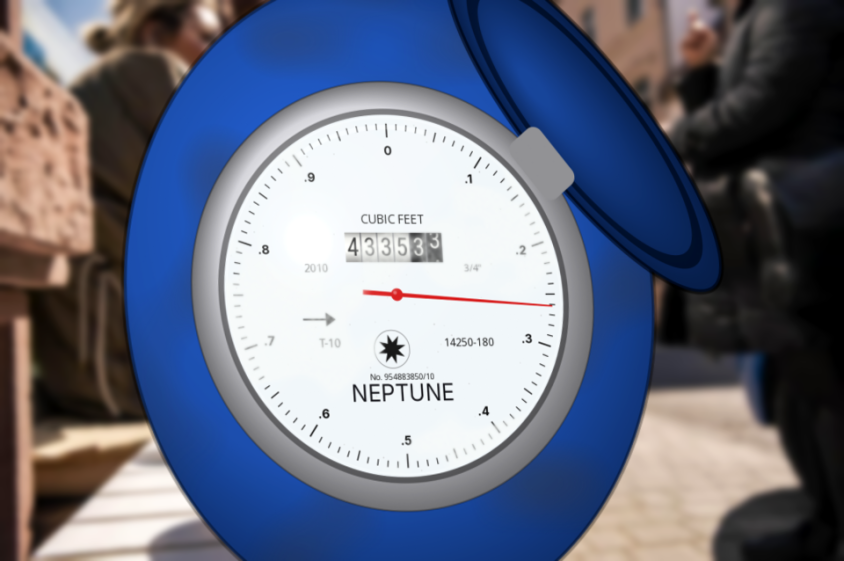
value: {"value": 433533.26, "unit": "ft³"}
